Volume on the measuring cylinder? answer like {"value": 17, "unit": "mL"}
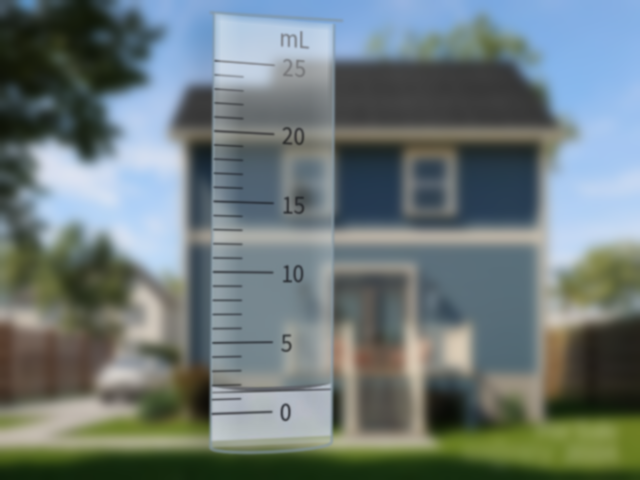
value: {"value": 1.5, "unit": "mL"}
